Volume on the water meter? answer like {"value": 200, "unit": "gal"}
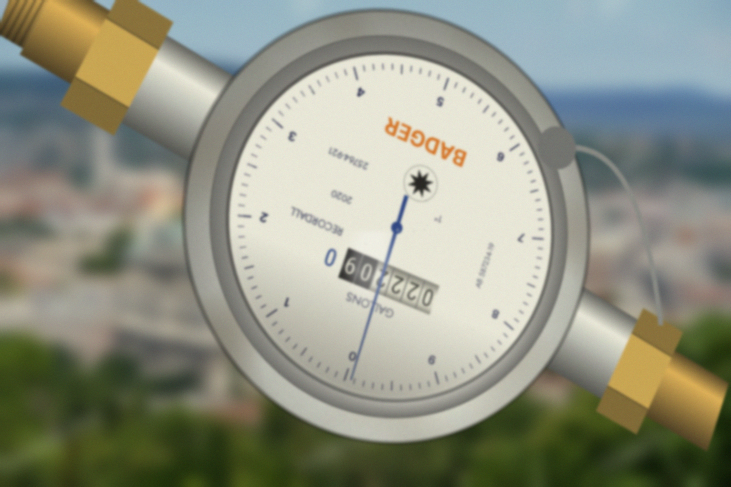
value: {"value": 222089.9, "unit": "gal"}
